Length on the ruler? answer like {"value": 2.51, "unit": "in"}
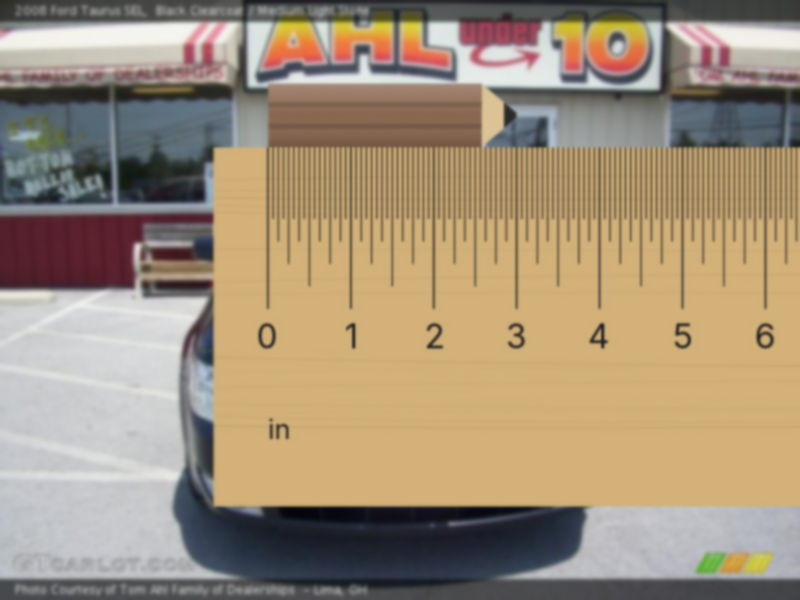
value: {"value": 3, "unit": "in"}
